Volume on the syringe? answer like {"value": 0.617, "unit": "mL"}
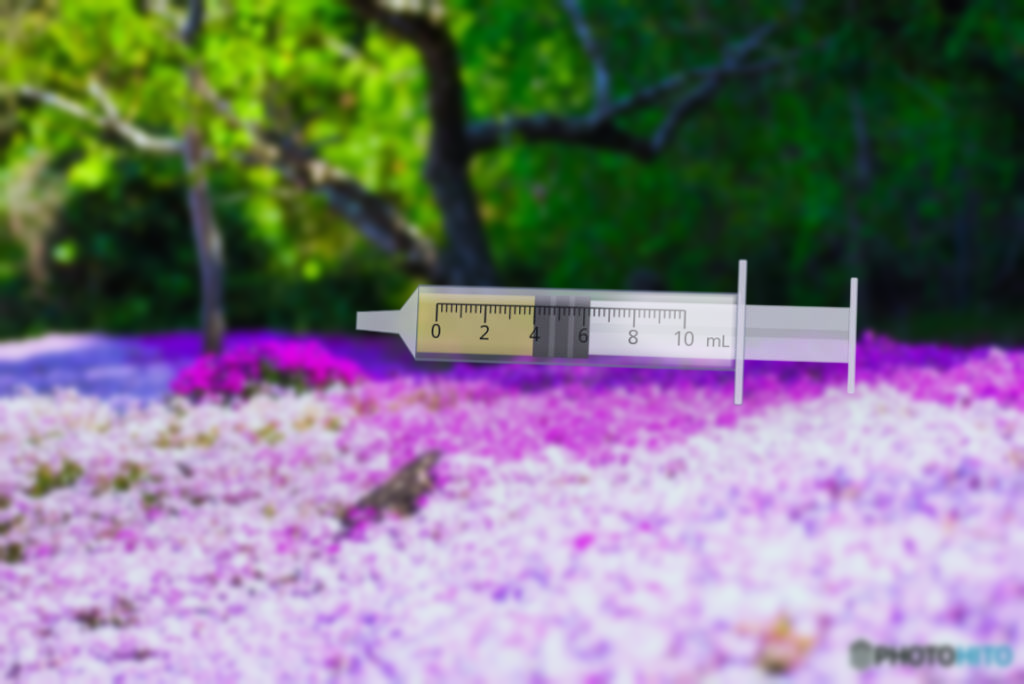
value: {"value": 4, "unit": "mL"}
